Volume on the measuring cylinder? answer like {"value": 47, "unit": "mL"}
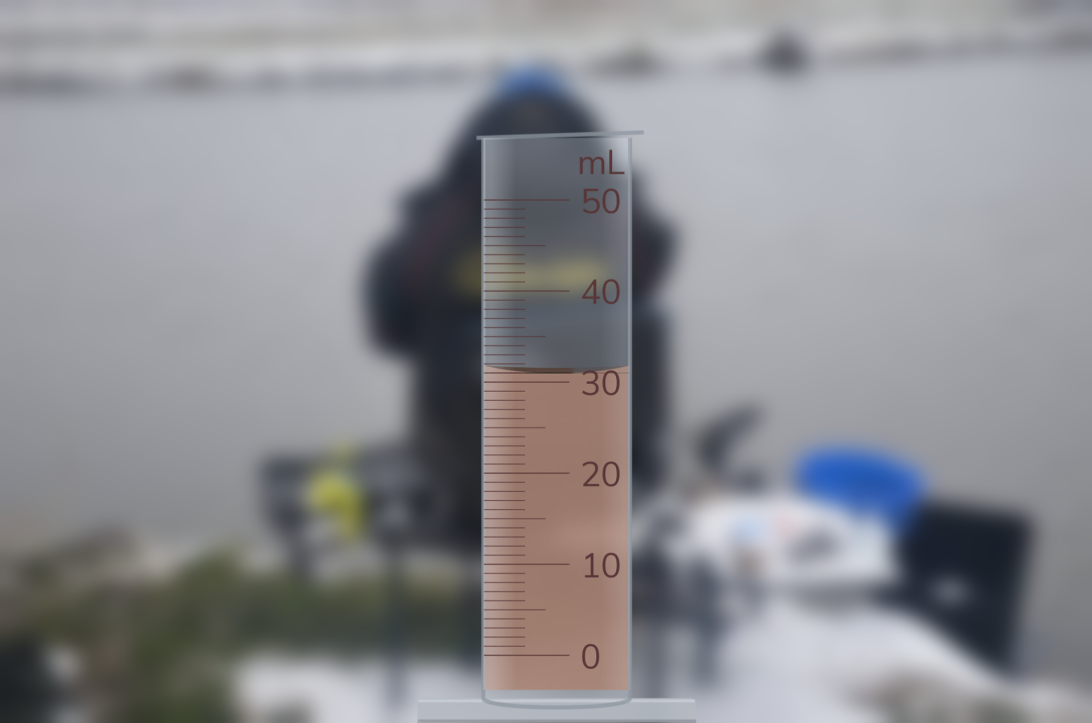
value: {"value": 31, "unit": "mL"}
